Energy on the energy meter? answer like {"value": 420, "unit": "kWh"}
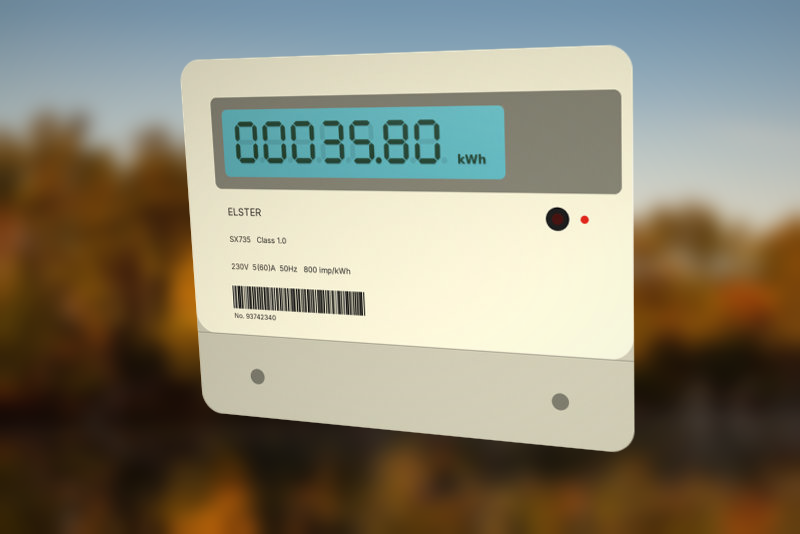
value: {"value": 35.80, "unit": "kWh"}
